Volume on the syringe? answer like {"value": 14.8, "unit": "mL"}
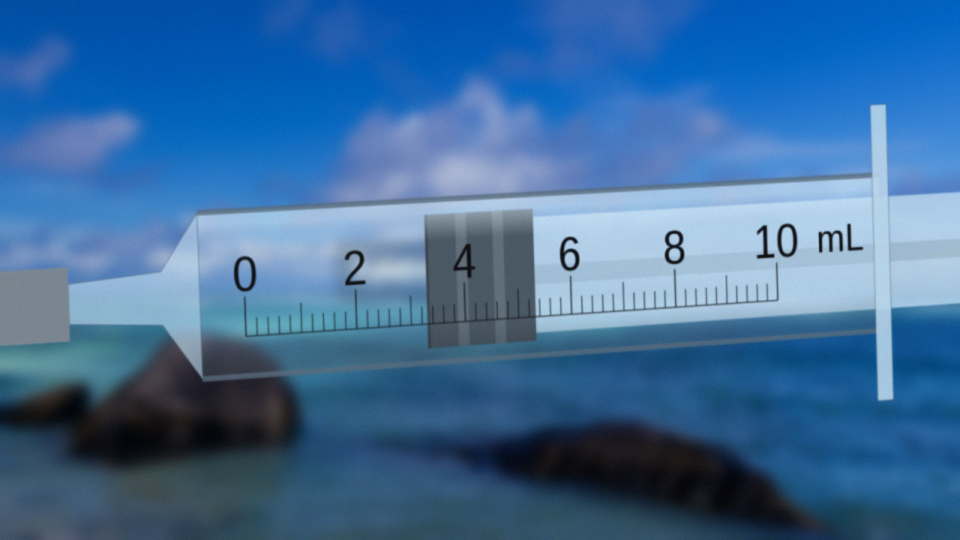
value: {"value": 3.3, "unit": "mL"}
